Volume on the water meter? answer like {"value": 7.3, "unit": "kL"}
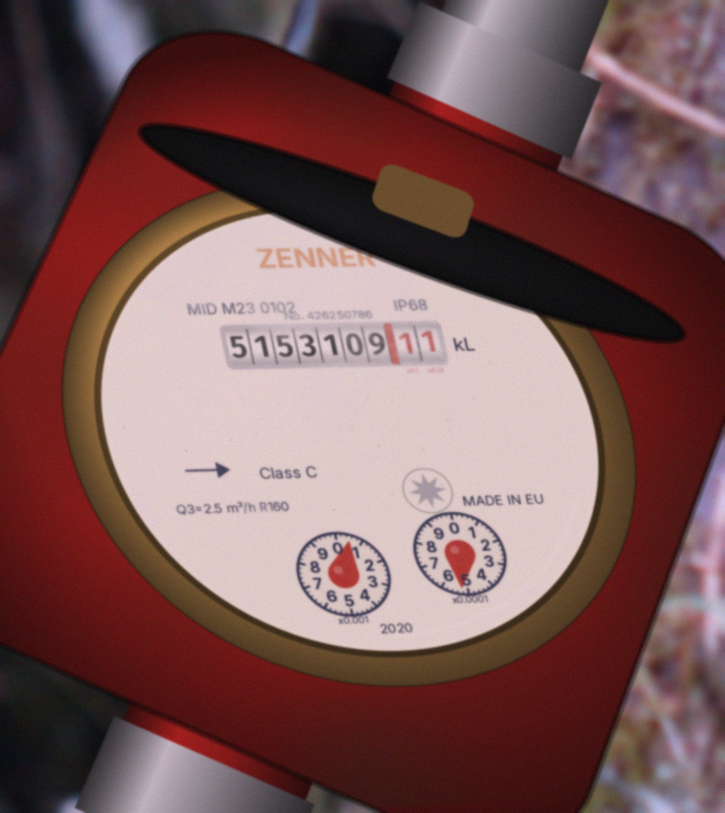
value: {"value": 5153109.1105, "unit": "kL"}
